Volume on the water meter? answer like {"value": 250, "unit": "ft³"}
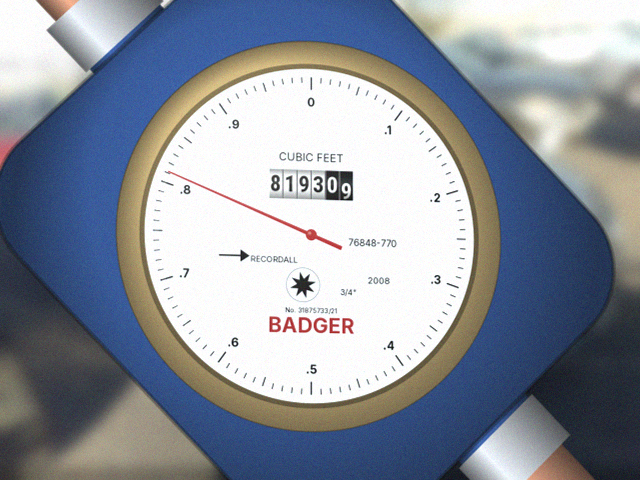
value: {"value": 819308.81, "unit": "ft³"}
